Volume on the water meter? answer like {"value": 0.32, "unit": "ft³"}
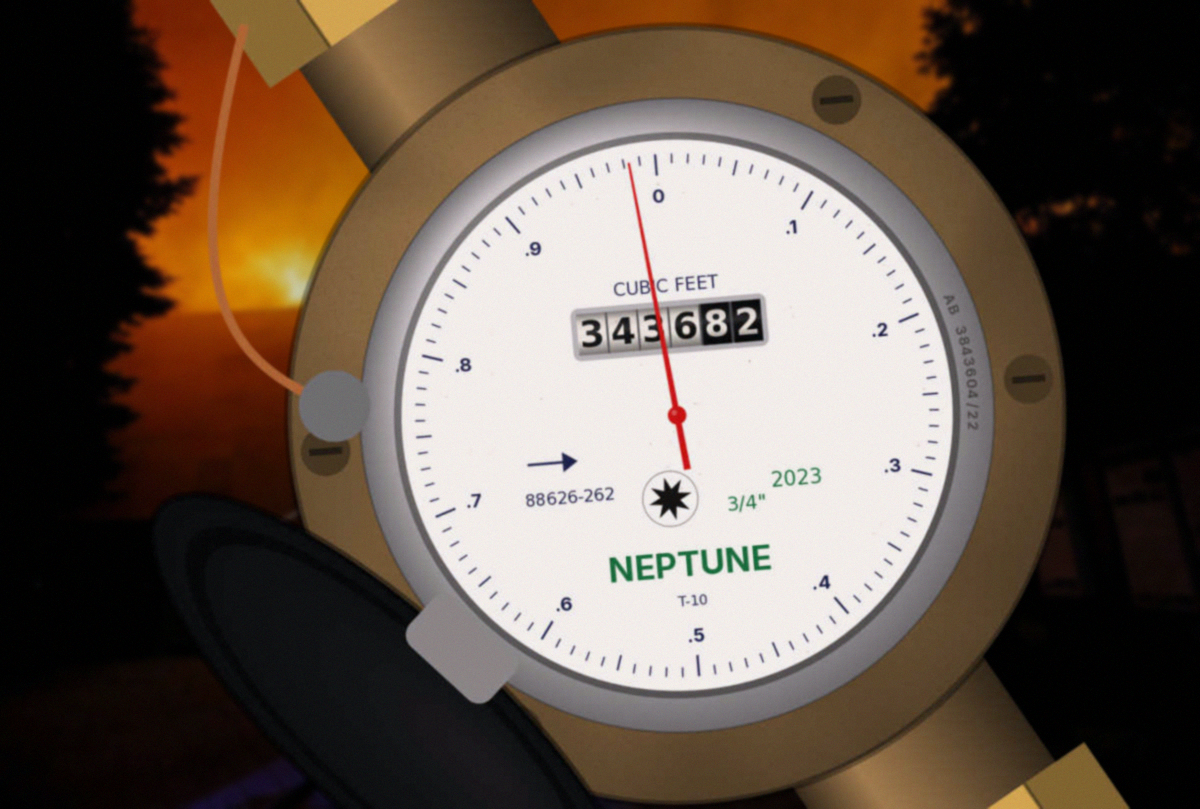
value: {"value": 343681.98, "unit": "ft³"}
